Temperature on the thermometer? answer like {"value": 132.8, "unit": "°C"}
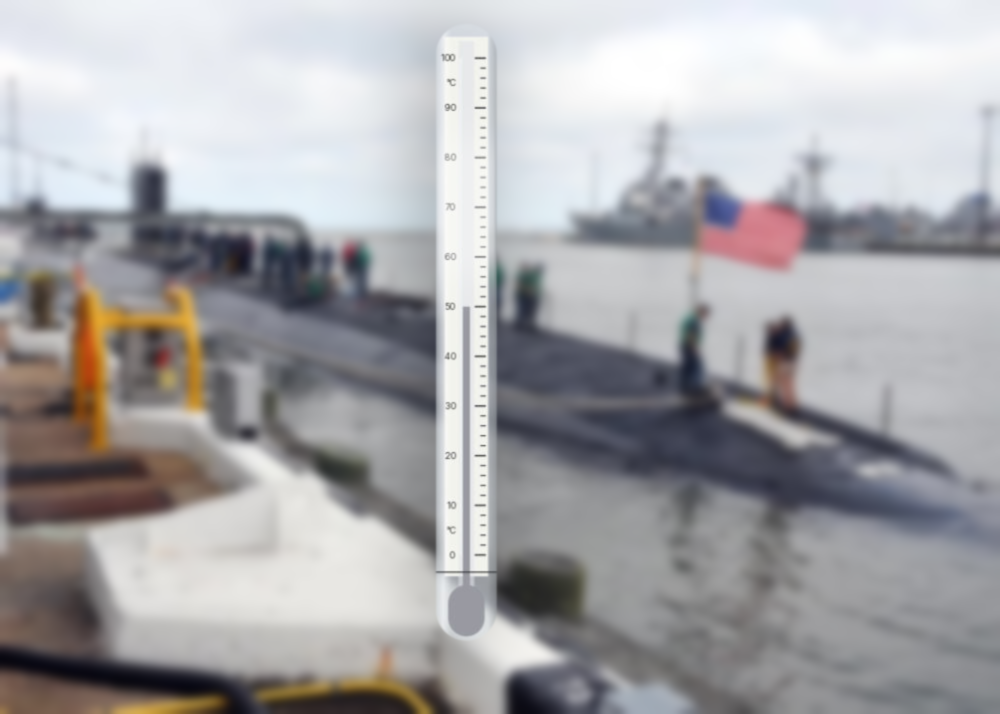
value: {"value": 50, "unit": "°C"}
